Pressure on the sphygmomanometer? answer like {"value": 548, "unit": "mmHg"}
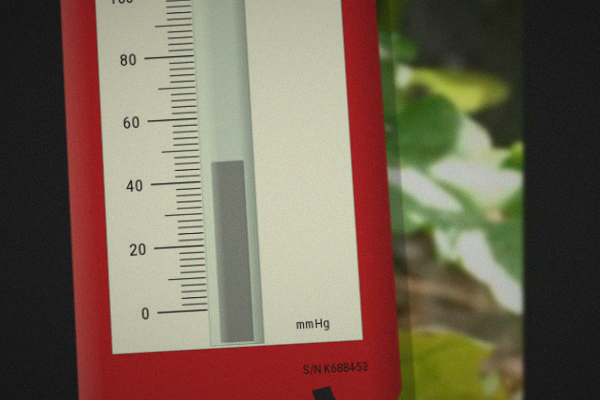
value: {"value": 46, "unit": "mmHg"}
